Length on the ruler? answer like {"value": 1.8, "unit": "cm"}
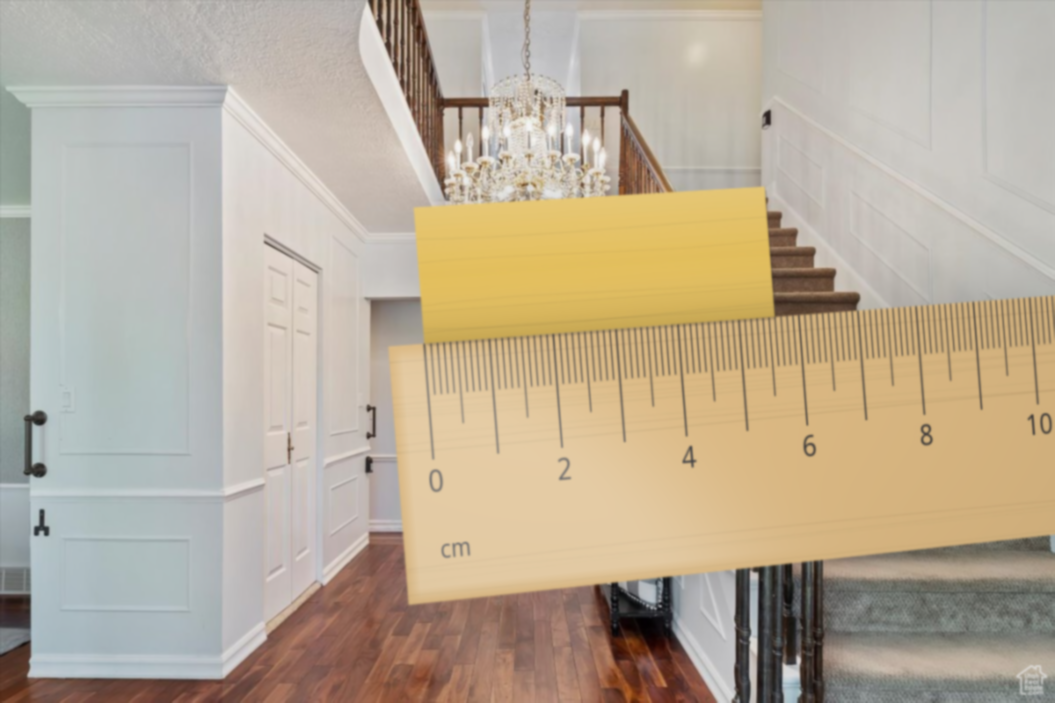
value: {"value": 5.6, "unit": "cm"}
